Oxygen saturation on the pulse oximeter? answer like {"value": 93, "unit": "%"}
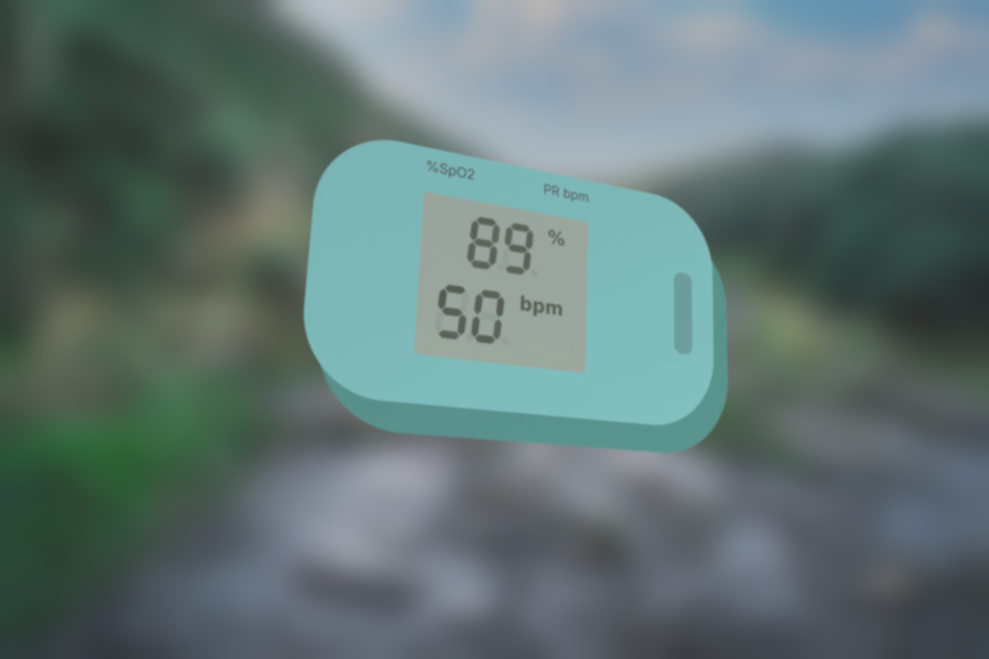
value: {"value": 89, "unit": "%"}
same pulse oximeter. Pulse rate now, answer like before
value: {"value": 50, "unit": "bpm"}
